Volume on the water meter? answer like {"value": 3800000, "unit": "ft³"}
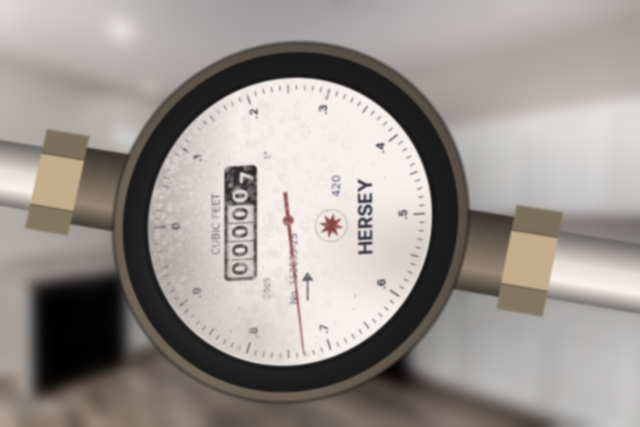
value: {"value": 6.73, "unit": "ft³"}
